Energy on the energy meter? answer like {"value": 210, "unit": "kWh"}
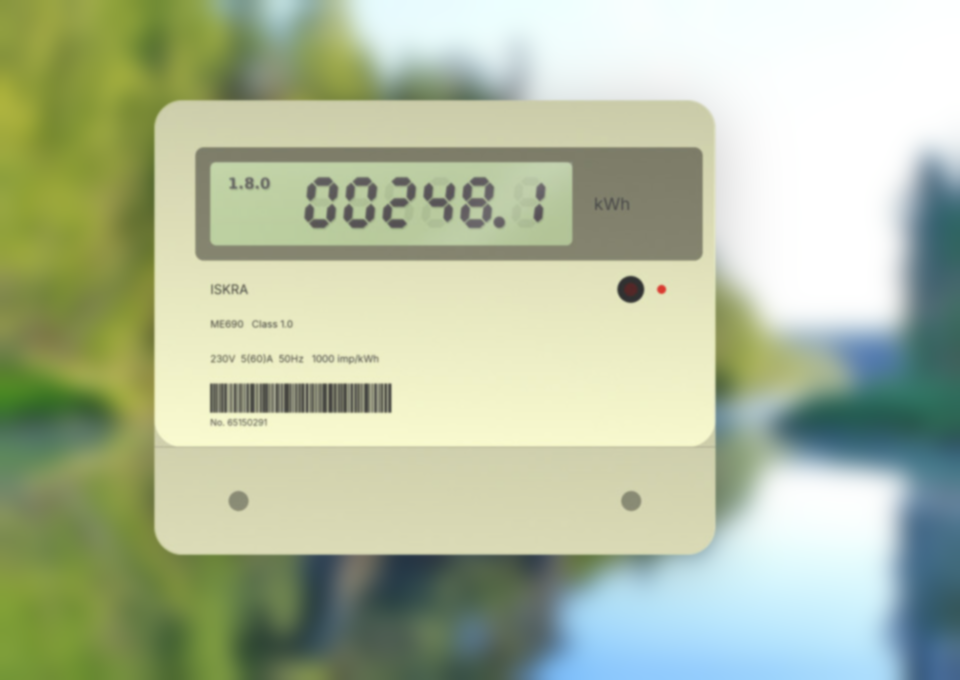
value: {"value": 248.1, "unit": "kWh"}
